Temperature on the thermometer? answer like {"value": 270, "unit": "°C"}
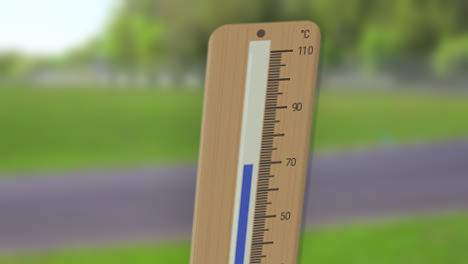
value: {"value": 70, "unit": "°C"}
